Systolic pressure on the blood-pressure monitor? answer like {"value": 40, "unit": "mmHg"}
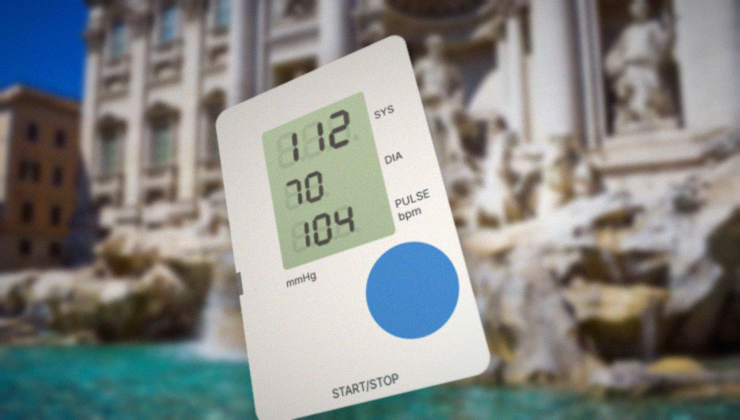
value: {"value": 112, "unit": "mmHg"}
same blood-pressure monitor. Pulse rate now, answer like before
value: {"value": 104, "unit": "bpm"}
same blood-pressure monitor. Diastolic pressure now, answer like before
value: {"value": 70, "unit": "mmHg"}
